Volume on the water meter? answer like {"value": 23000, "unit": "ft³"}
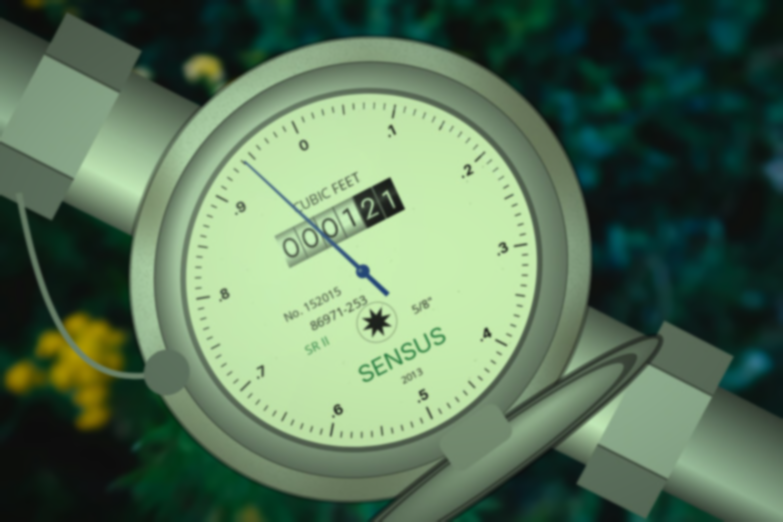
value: {"value": 120.94, "unit": "ft³"}
